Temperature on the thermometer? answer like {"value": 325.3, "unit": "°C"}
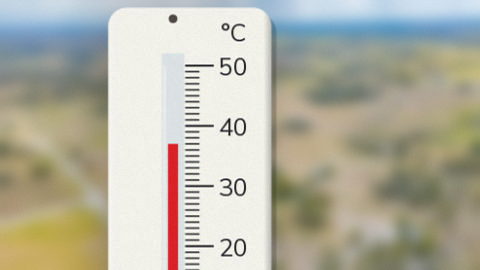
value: {"value": 37, "unit": "°C"}
